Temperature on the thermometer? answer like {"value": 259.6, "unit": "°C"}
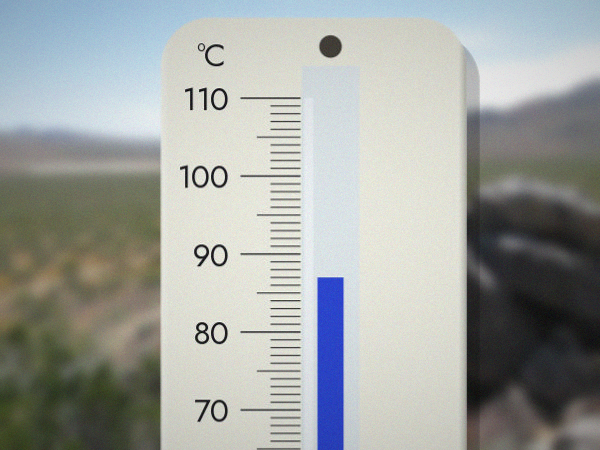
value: {"value": 87, "unit": "°C"}
